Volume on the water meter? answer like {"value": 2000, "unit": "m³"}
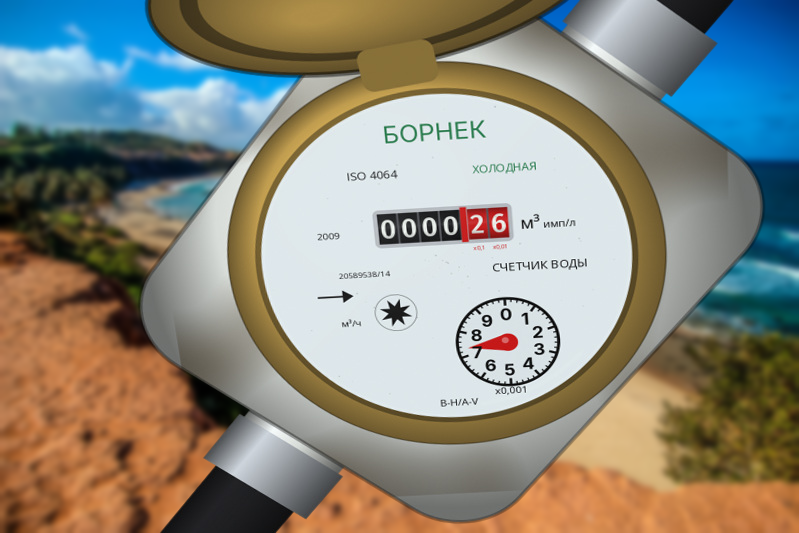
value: {"value": 0.267, "unit": "m³"}
